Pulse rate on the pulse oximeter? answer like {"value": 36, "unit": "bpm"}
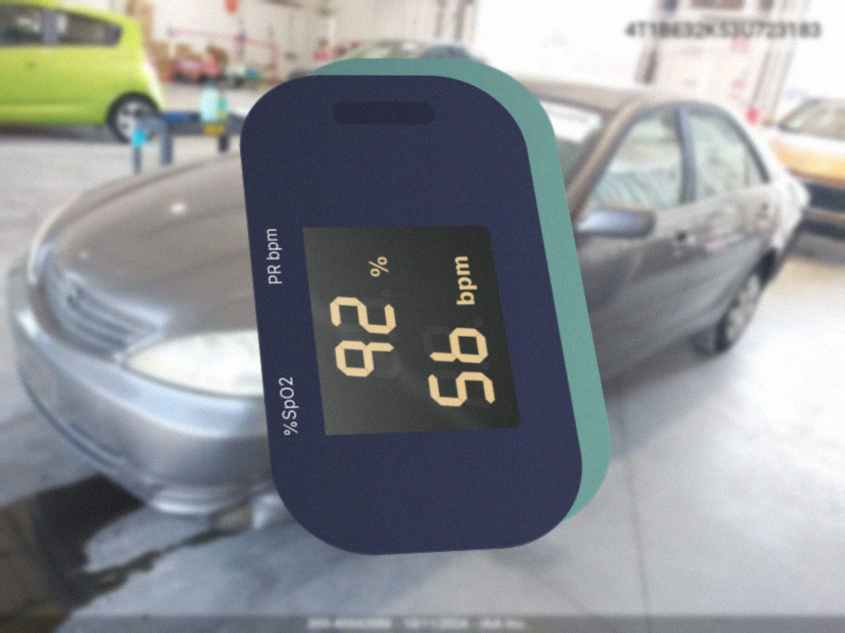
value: {"value": 56, "unit": "bpm"}
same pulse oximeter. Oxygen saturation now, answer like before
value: {"value": 92, "unit": "%"}
